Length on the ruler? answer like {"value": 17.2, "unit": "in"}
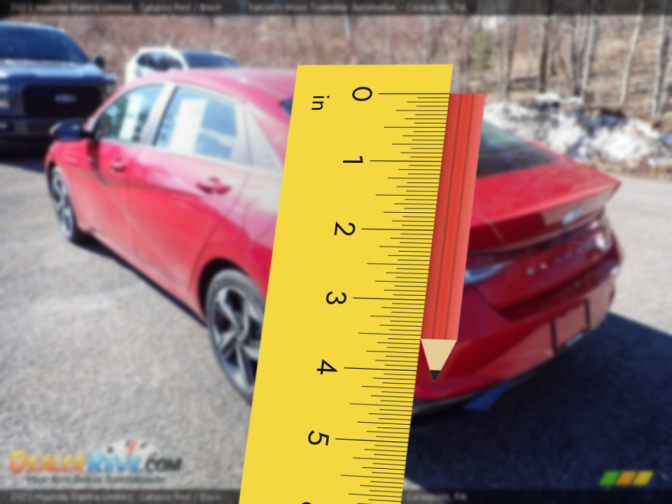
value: {"value": 4.125, "unit": "in"}
